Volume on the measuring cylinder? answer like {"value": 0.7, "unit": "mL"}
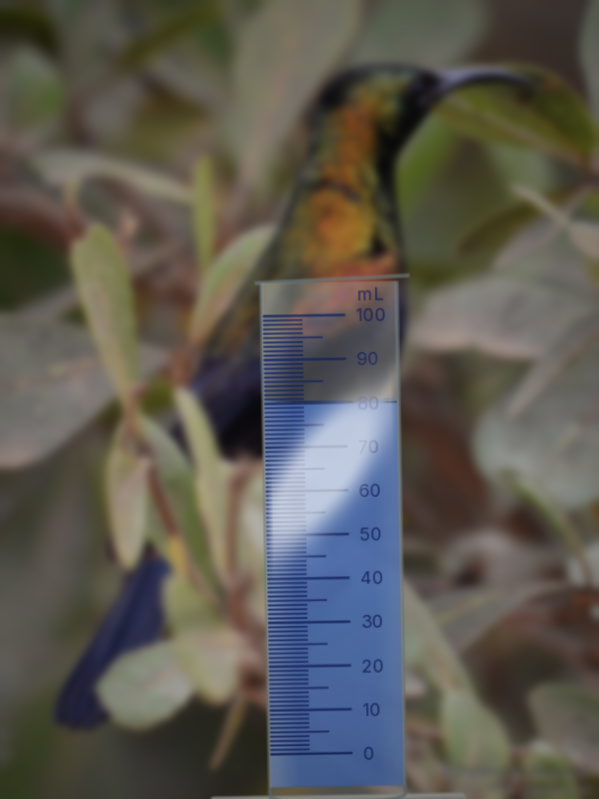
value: {"value": 80, "unit": "mL"}
